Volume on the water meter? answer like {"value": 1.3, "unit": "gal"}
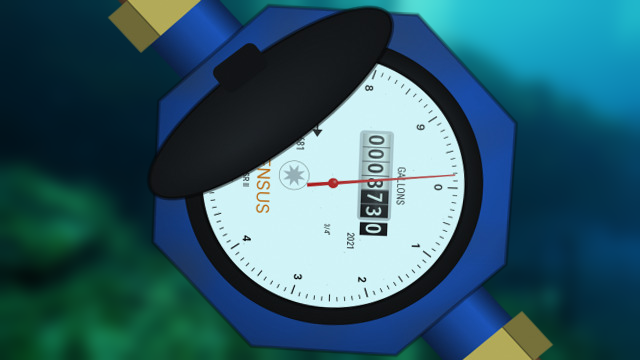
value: {"value": 8729.8, "unit": "gal"}
